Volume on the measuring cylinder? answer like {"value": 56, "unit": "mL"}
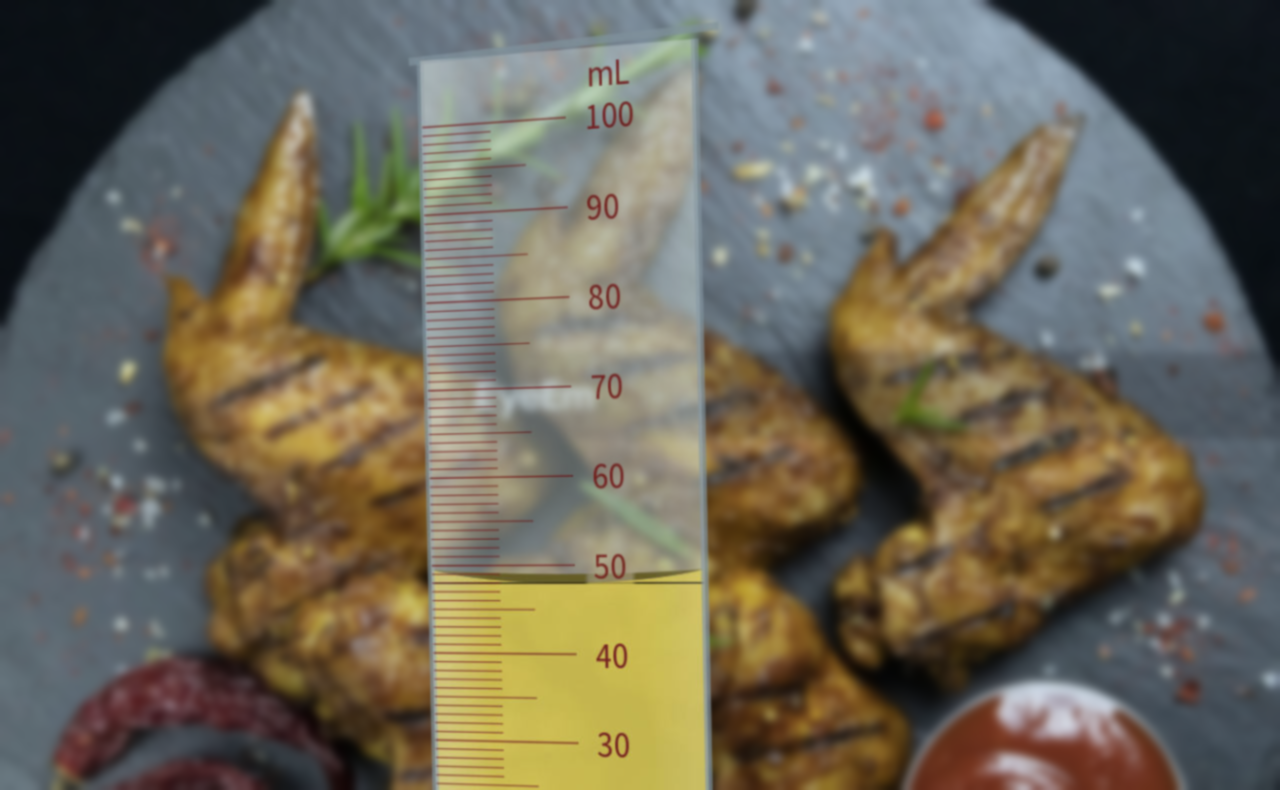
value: {"value": 48, "unit": "mL"}
